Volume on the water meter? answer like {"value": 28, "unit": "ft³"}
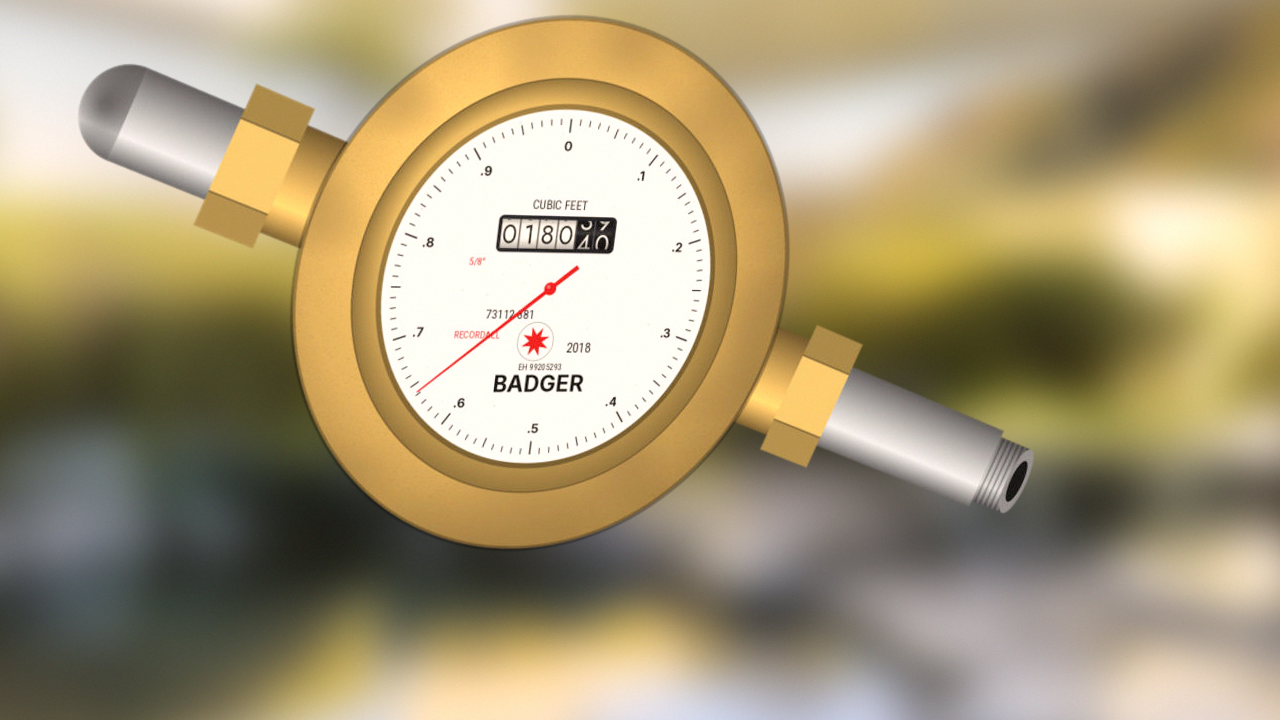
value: {"value": 18039.64, "unit": "ft³"}
